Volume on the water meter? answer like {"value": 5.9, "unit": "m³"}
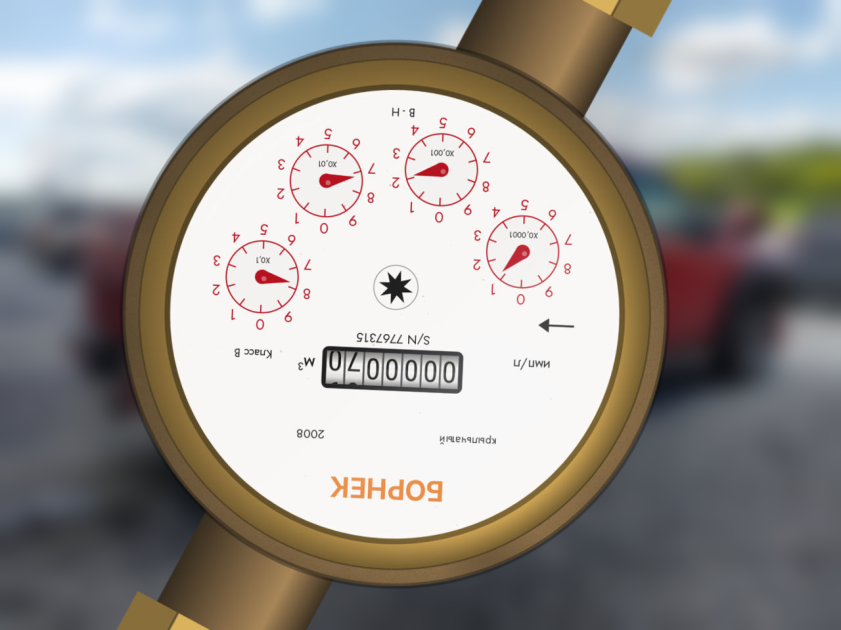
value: {"value": 69.7721, "unit": "m³"}
